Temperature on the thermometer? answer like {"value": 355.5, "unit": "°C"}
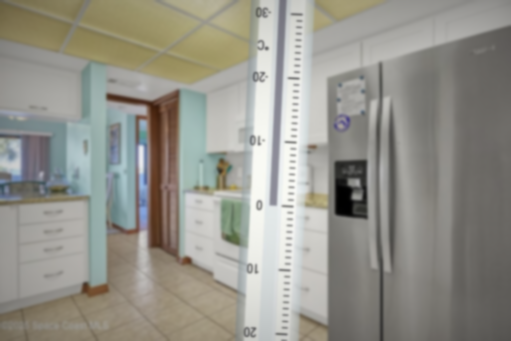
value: {"value": 0, "unit": "°C"}
